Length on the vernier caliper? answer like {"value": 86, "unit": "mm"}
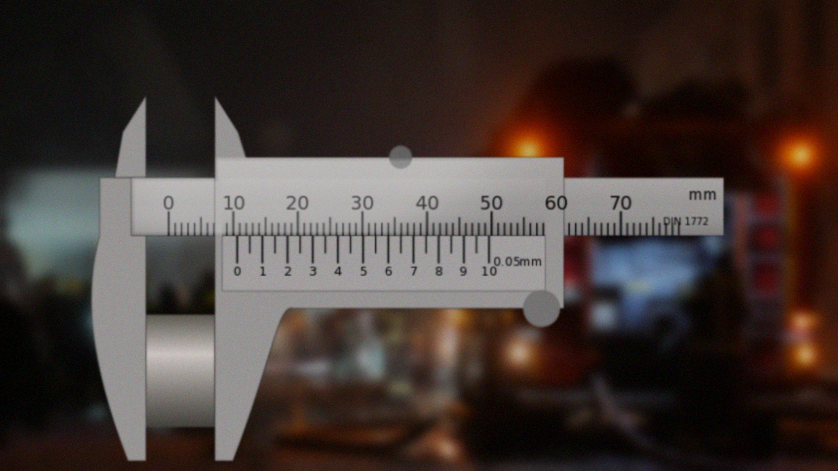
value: {"value": 10.6, "unit": "mm"}
